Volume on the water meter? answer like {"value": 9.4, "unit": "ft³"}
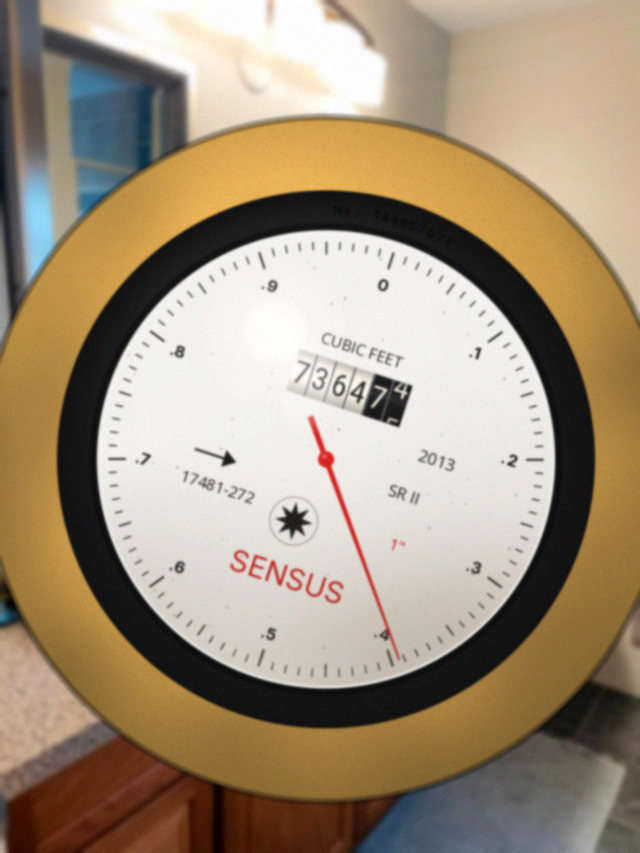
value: {"value": 736474.39, "unit": "ft³"}
